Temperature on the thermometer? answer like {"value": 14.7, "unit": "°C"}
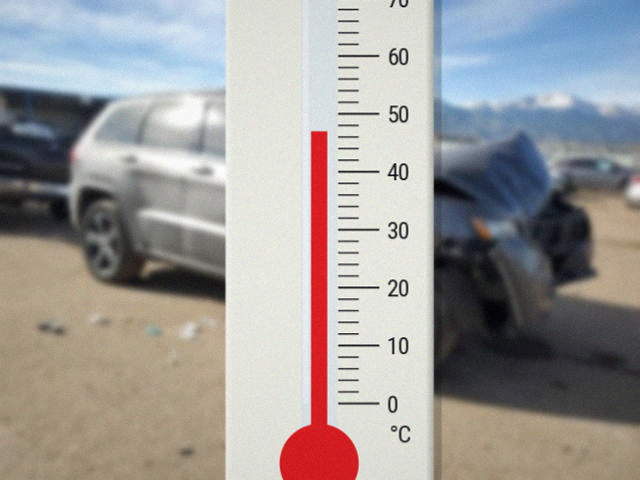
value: {"value": 47, "unit": "°C"}
